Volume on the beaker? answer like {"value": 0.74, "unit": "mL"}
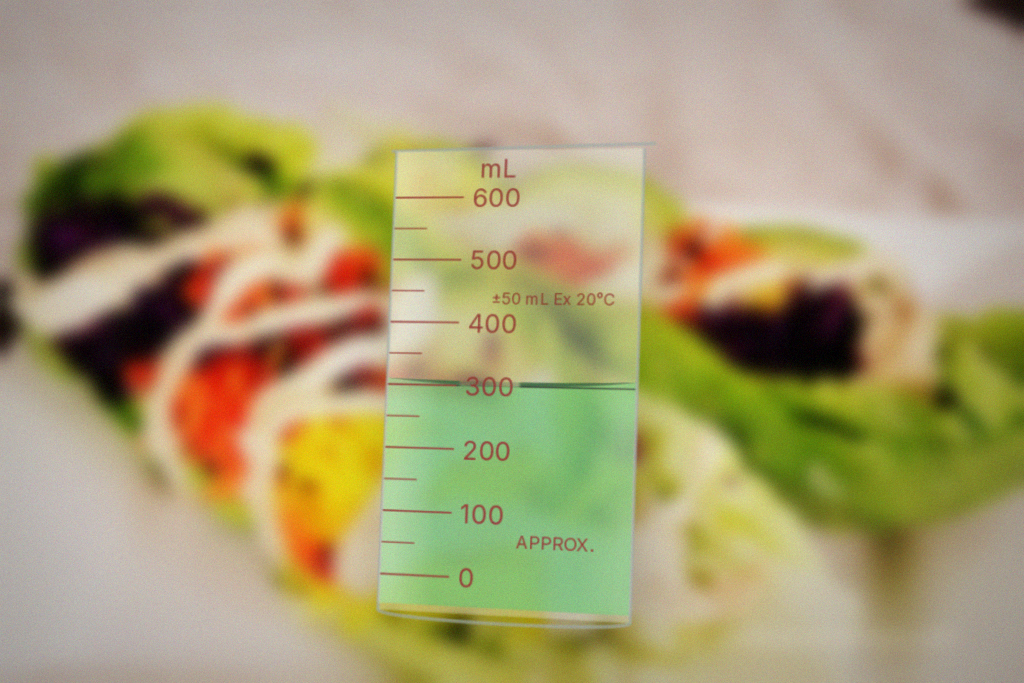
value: {"value": 300, "unit": "mL"}
